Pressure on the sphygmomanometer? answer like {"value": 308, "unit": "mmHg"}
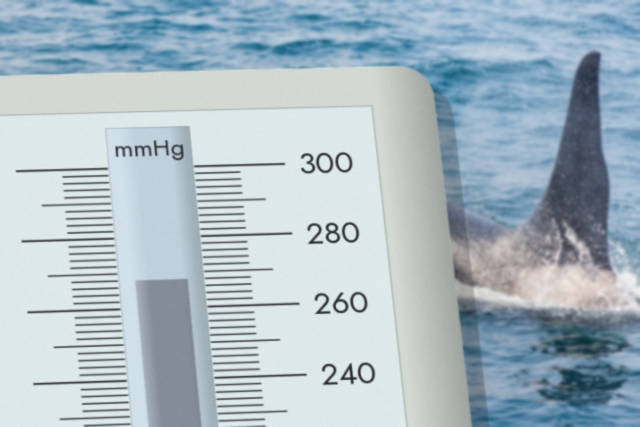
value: {"value": 268, "unit": "mmHg"}
